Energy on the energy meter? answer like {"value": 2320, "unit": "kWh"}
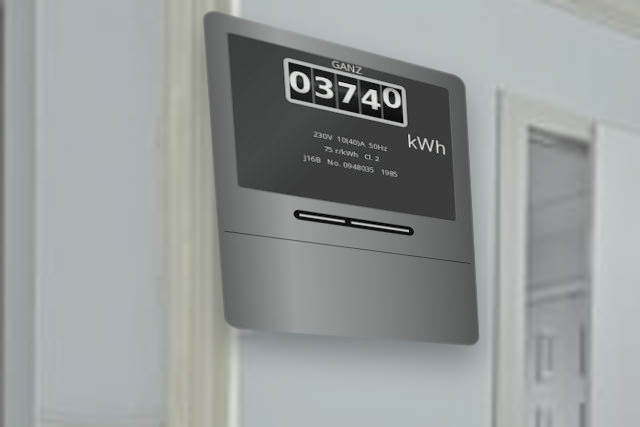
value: {"value": 3740, "unit": "kWh"}
